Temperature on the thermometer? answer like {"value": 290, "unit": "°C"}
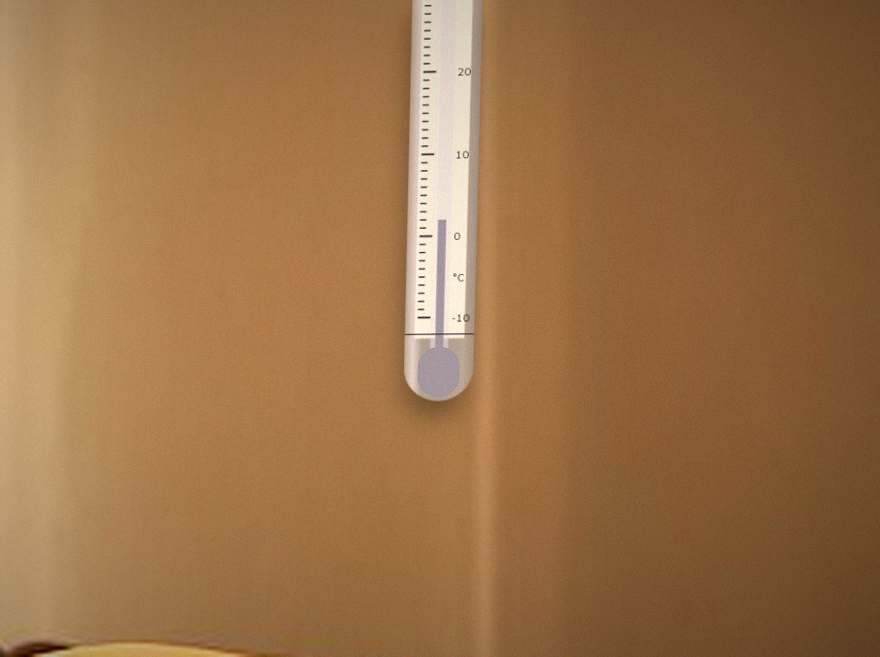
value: {"value": 2, "unit": "°C"}
